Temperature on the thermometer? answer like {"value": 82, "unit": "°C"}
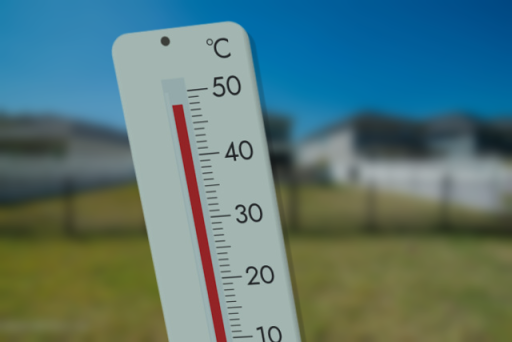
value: {"value": 48, "unit": "°C"}
